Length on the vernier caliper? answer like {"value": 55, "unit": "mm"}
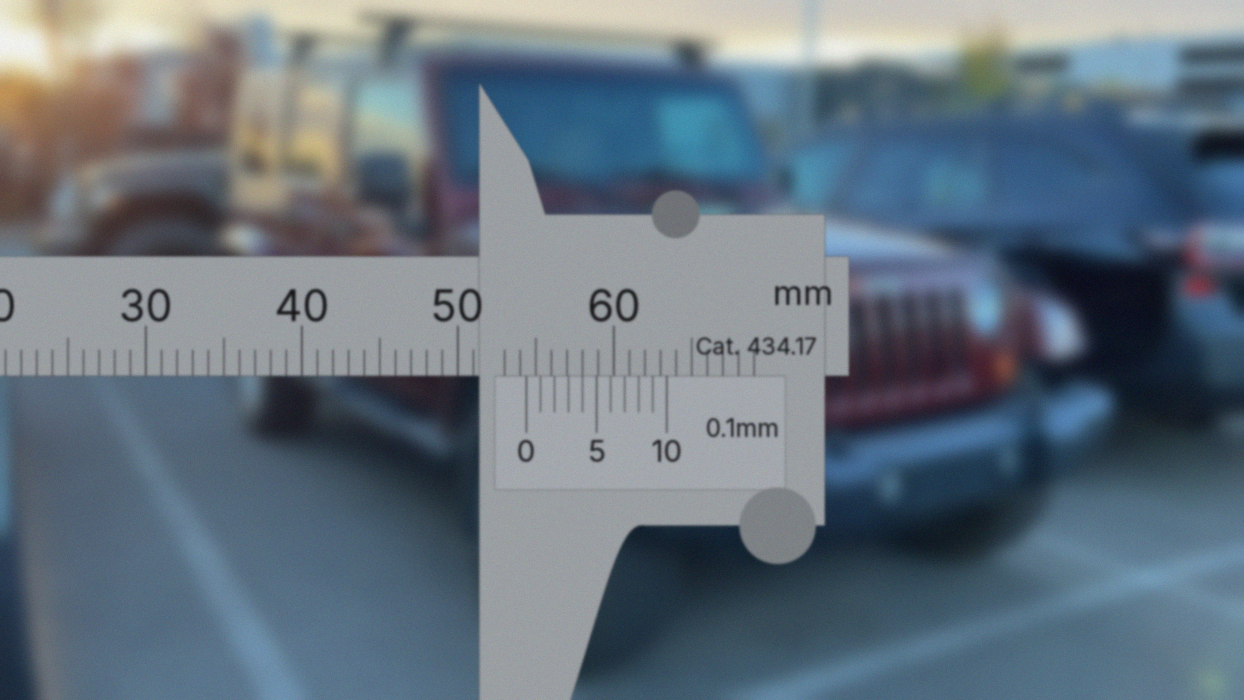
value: {"value": 54.4, "unit": "mm"}
